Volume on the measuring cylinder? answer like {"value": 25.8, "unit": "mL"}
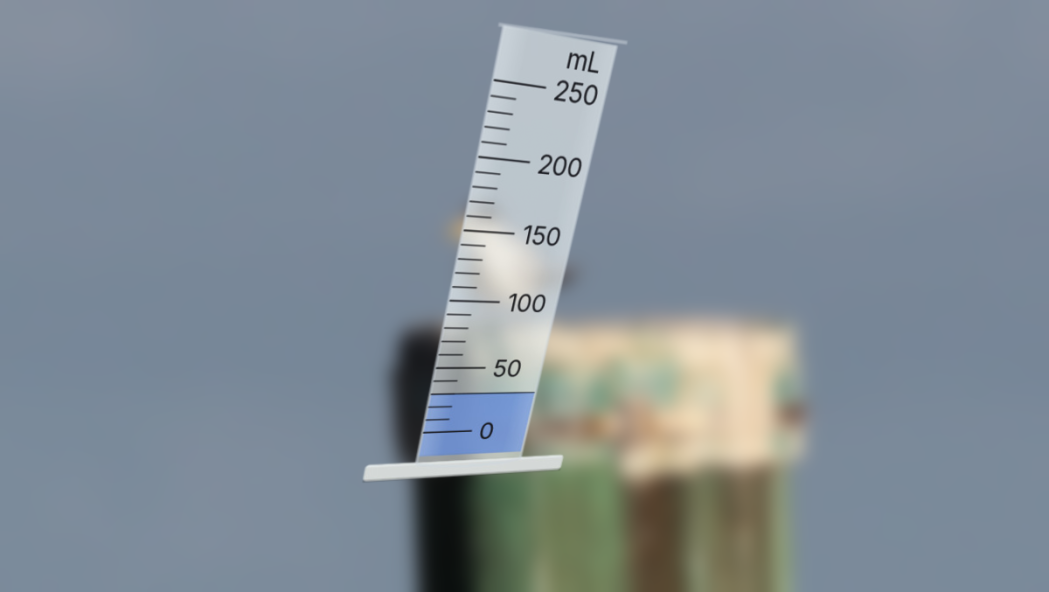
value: {"value": 30, "unit": "mL"}
